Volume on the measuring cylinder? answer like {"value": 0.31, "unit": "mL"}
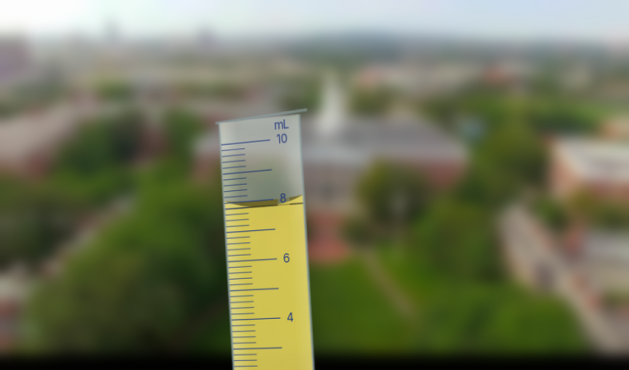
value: {"value": 7.8, "unit": "mL"}
